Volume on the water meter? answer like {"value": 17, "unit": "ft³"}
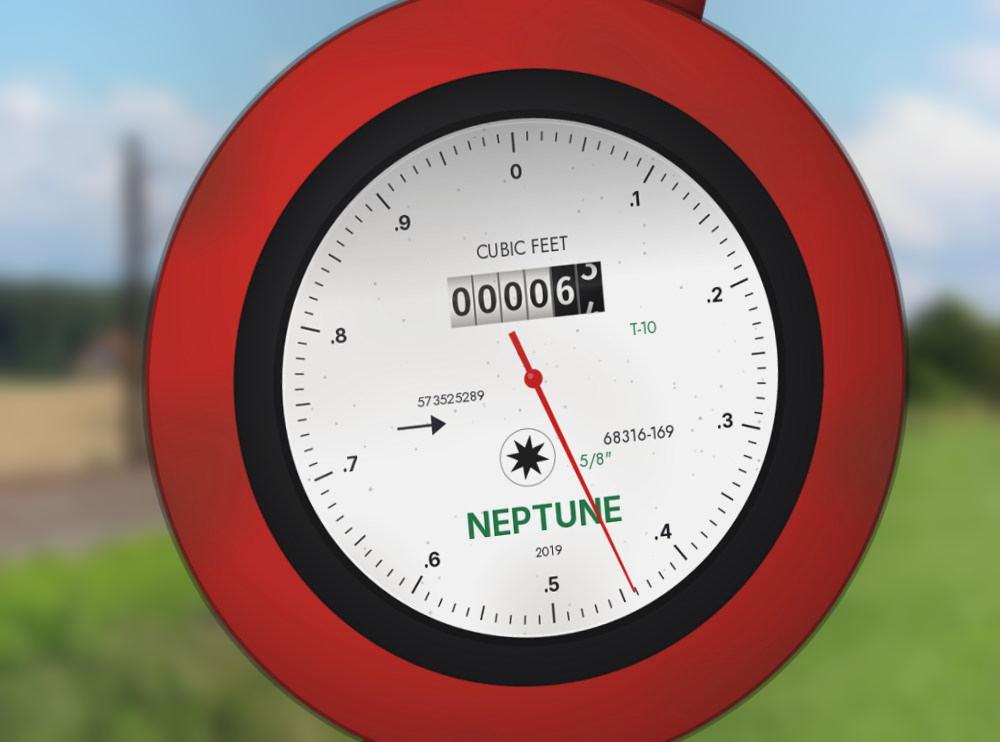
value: {"value": 63.44, "unit": "ft³"}
